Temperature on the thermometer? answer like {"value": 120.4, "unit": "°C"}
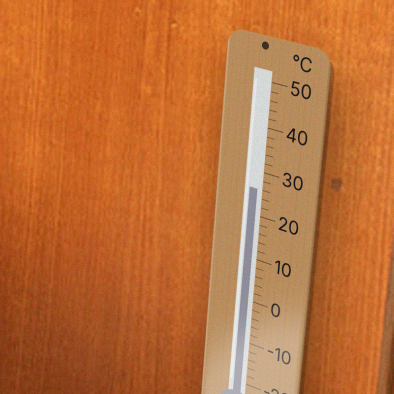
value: {"value": 26, "unit": "°C"}
